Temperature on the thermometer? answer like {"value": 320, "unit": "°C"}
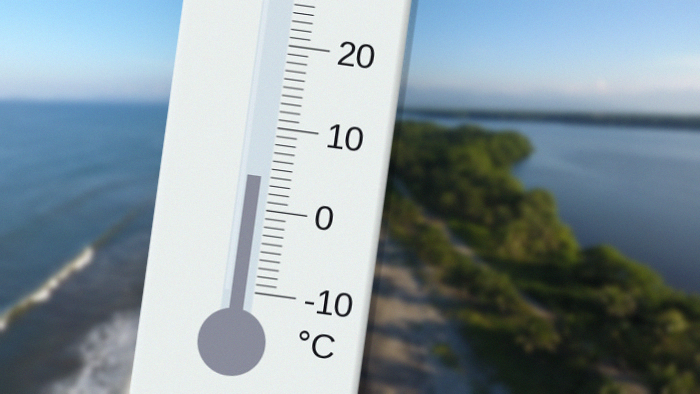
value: {"value": 4, "unit": "°C"}
